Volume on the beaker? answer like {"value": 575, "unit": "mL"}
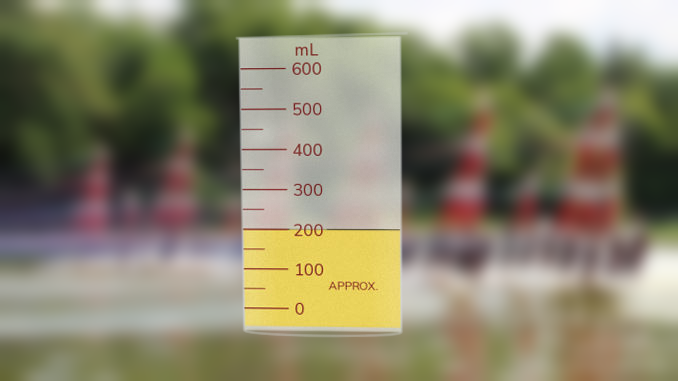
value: {"value": 200, "unit": "mL"}
